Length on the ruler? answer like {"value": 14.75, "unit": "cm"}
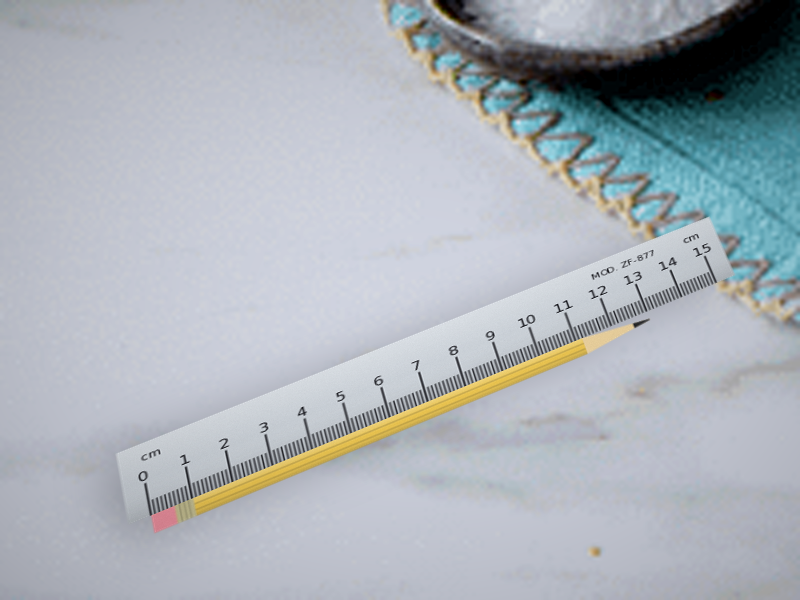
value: {"value": 13, "unit": "cm"}
